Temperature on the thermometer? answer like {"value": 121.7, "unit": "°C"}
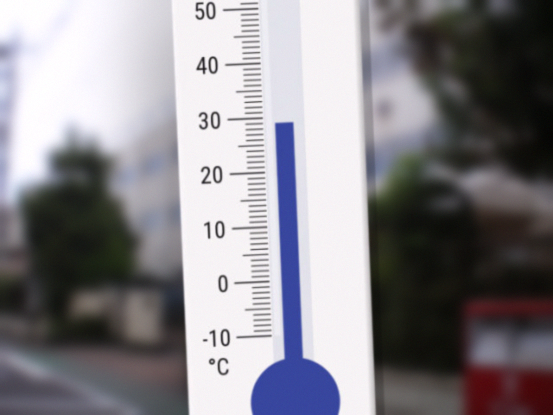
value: {"value": 29, "unit": "°C"}
